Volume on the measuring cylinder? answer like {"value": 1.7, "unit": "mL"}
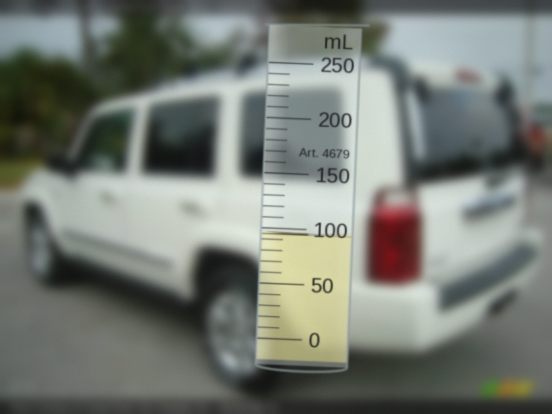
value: {"value": 95, "unit": "mL"}
